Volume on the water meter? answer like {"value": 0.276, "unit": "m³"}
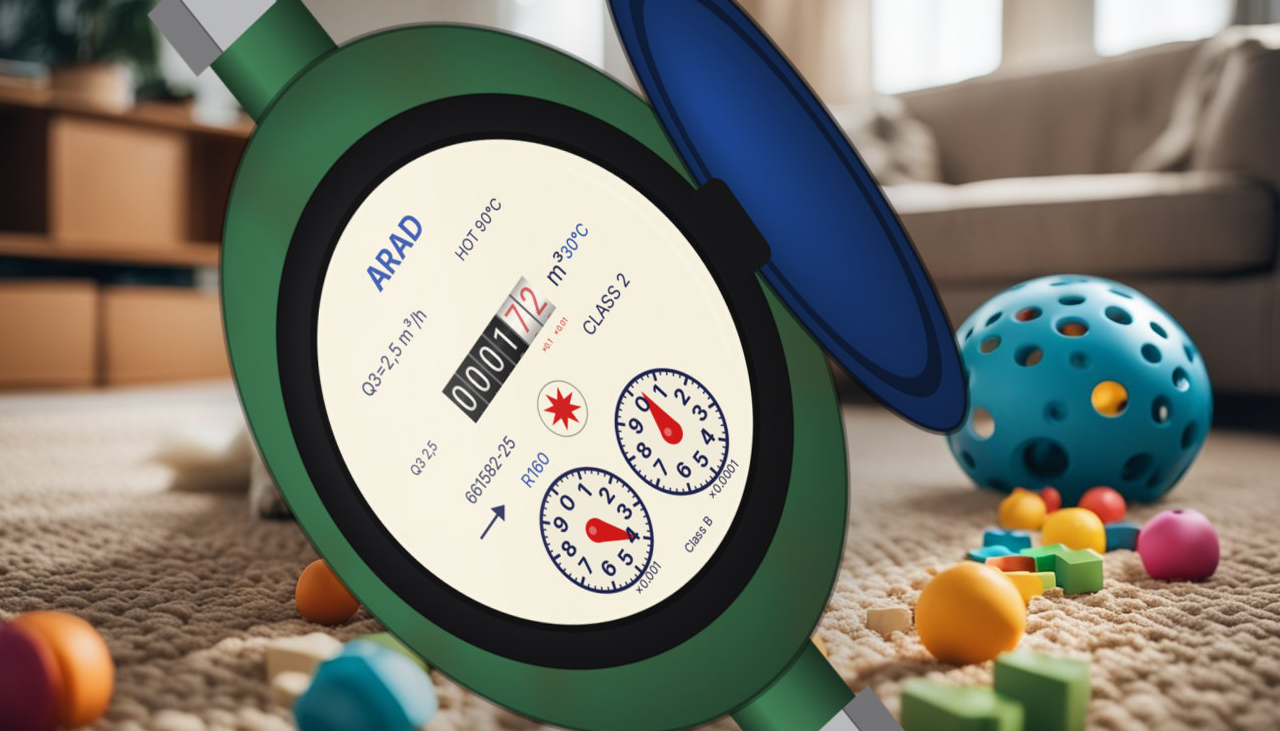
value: {"value": 1.7240, "unit": "m³"}
